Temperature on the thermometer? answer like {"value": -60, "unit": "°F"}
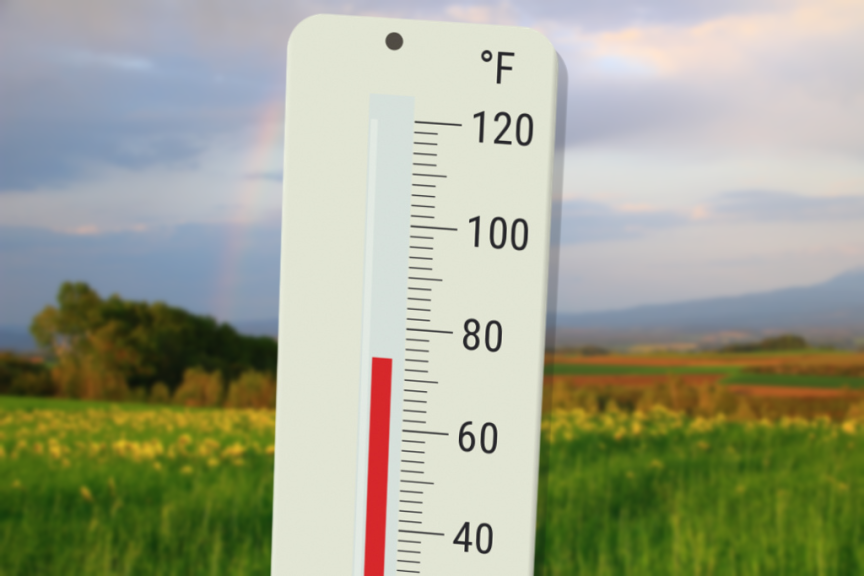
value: {"value": 74, "unit": "°F"}
